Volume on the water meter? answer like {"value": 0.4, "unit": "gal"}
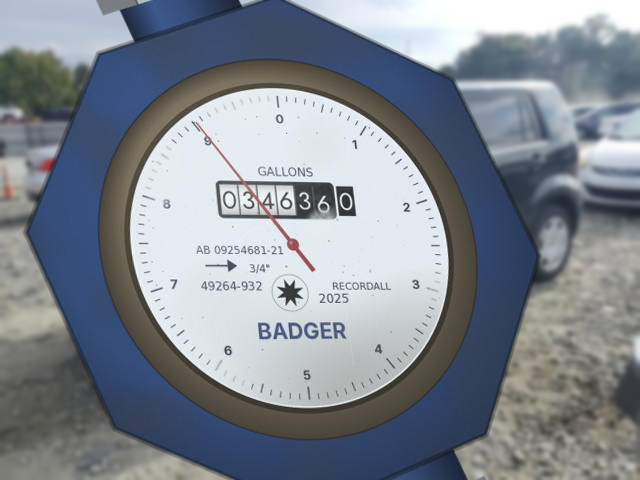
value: {"value": 346359.0, "unit": "gal"}
